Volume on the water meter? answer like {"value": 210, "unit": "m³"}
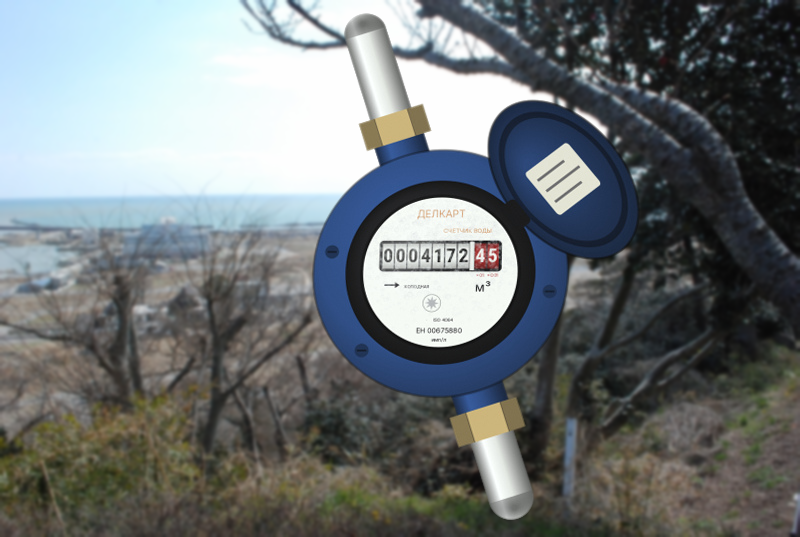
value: {"value": 4172.45, "unit": "m³"}
